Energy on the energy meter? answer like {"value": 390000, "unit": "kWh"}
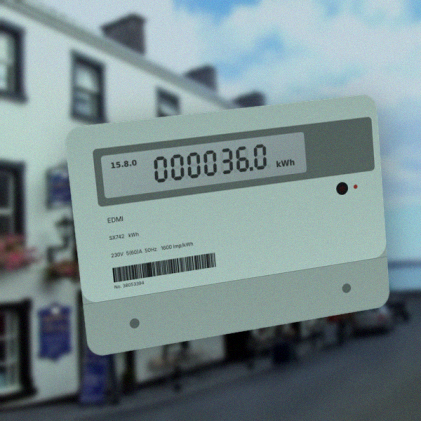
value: {"value": 36.0, "unit": "kWh"}
